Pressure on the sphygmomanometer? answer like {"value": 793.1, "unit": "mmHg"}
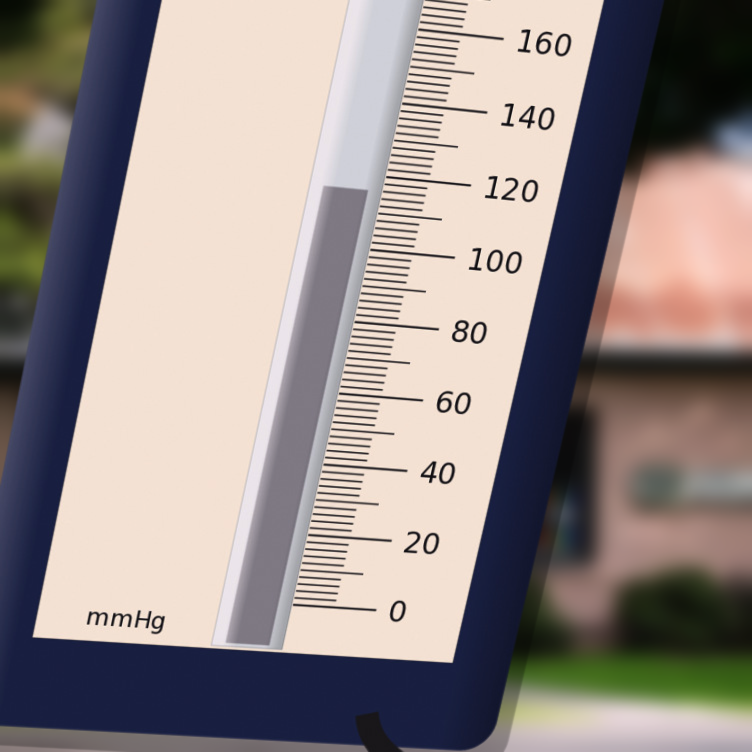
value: {"value": 116, "unit": "mmHg"}
